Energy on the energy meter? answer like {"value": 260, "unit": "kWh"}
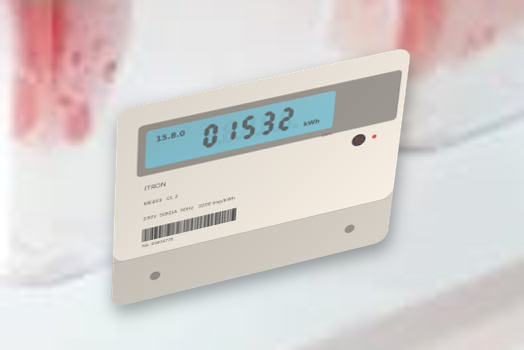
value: {"value": 1532, "unit": "kWh"}
